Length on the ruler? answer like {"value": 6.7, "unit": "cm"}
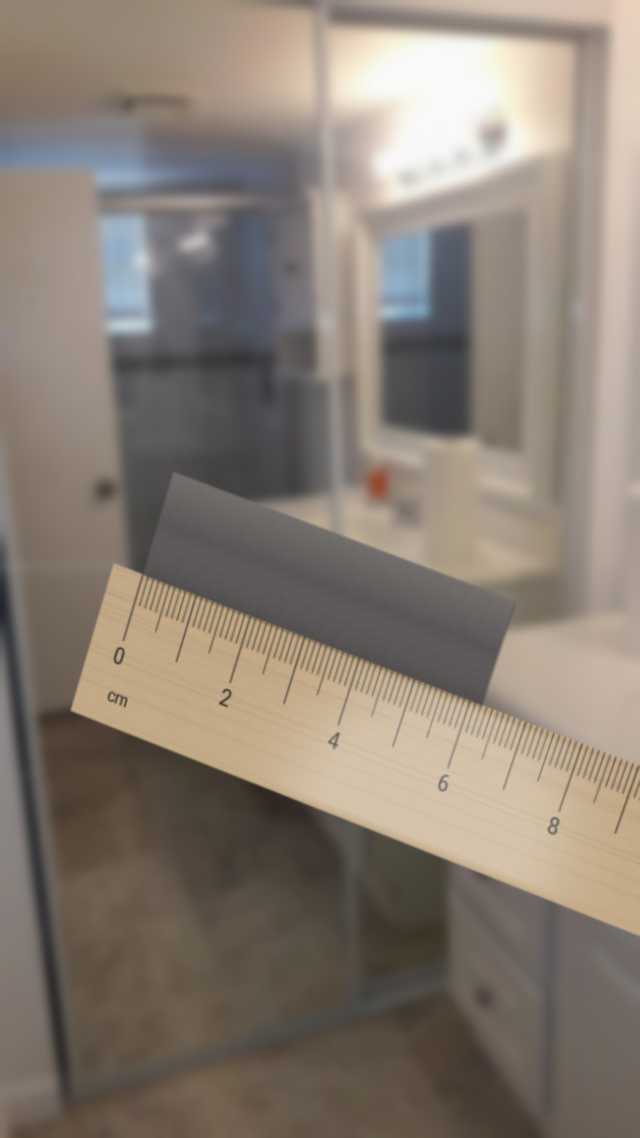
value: {"value": 6.2, "unit": "cm"}
